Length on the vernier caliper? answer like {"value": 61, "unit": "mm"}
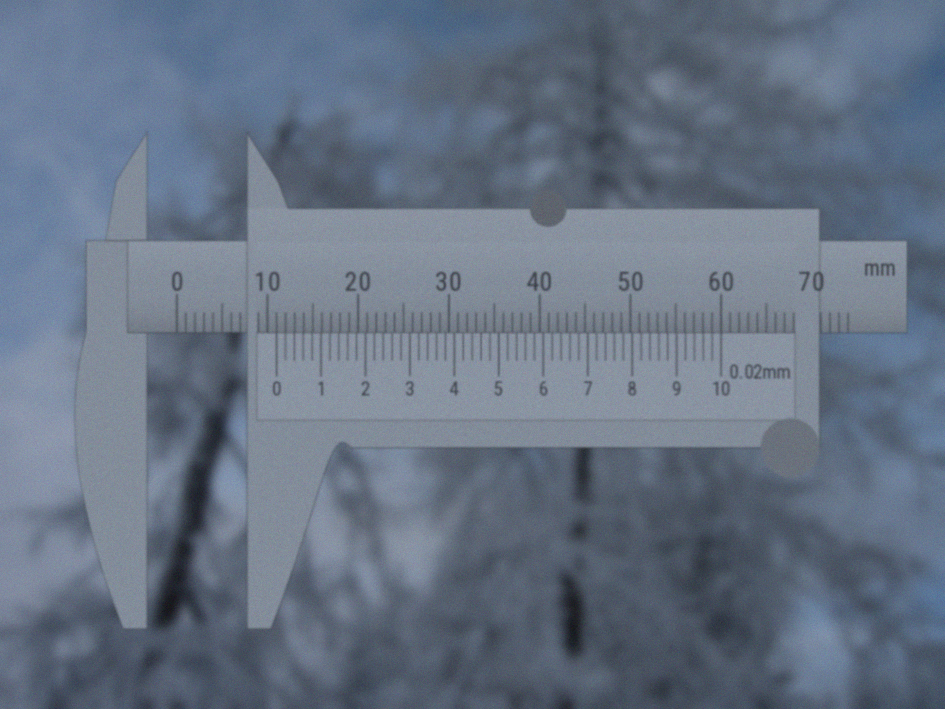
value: {"value": 11.0, "unit": "mm"}
